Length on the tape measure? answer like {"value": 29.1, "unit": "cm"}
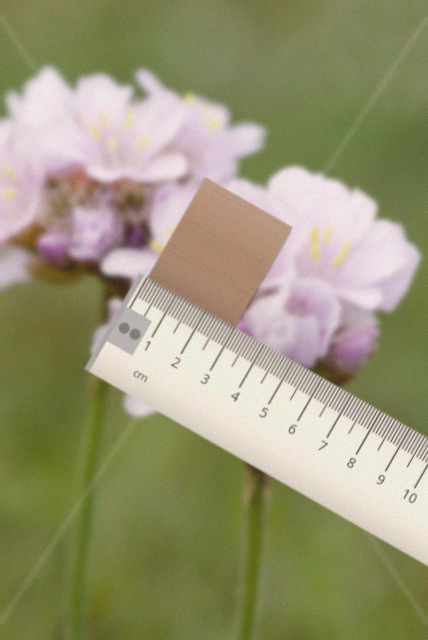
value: {"value": 3, "unit": "cm"}
